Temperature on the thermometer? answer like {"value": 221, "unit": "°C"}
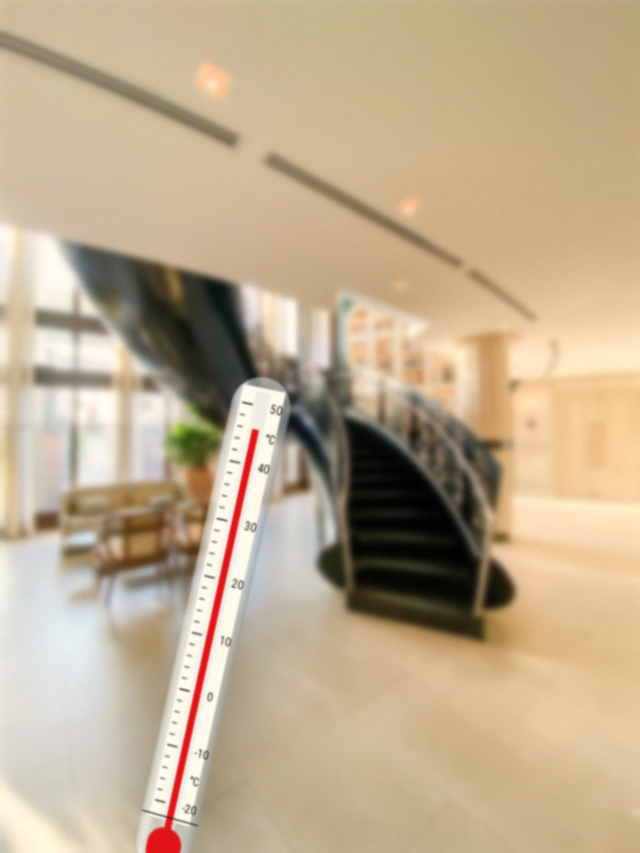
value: {"value": 46, "unit": "°C"}
